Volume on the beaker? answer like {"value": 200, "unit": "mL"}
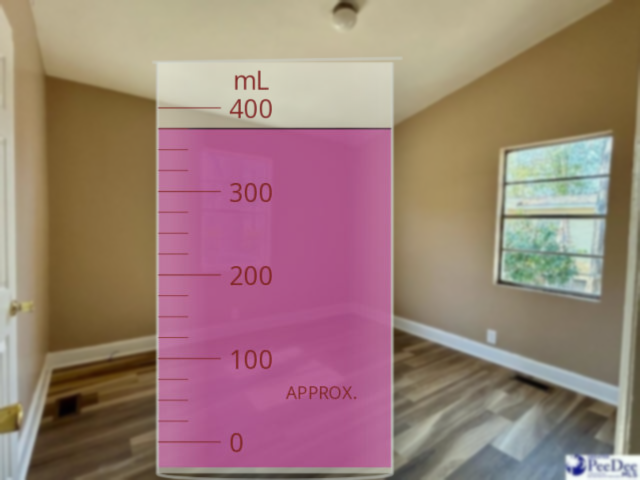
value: {"value": 375, "unit": "mL"}
